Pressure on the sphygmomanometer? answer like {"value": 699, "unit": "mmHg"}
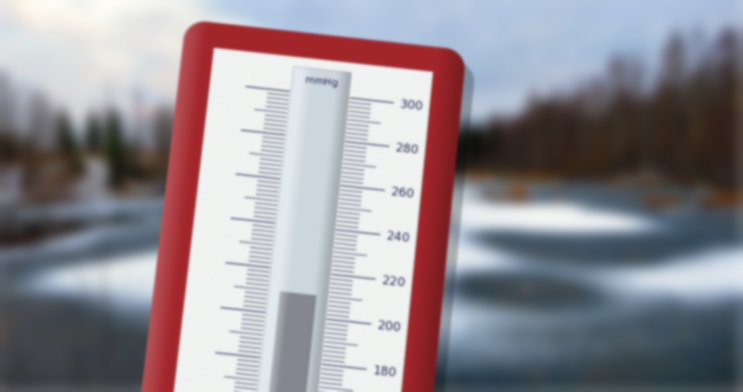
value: {"value": 210, "unit": "mmHg"}
